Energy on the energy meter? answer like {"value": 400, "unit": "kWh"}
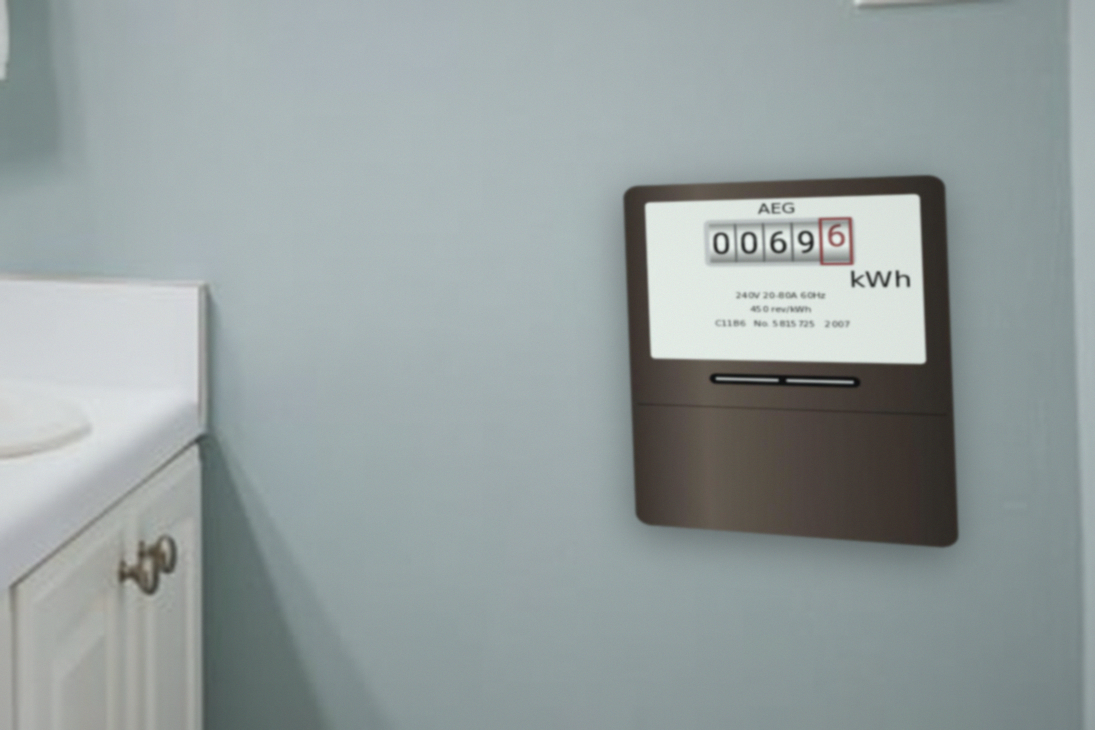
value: {"value": 69.6, "unit": "kWh"}
